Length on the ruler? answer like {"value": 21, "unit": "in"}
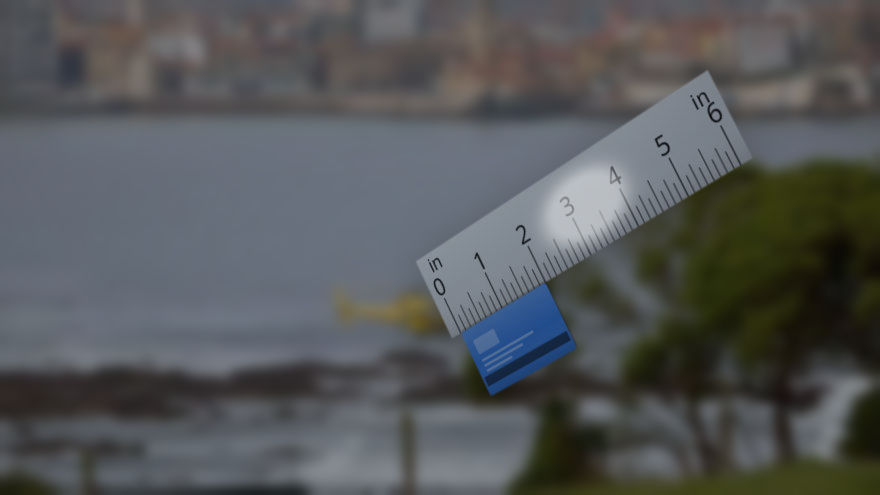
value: {"value": 2, "unit": "in"}
